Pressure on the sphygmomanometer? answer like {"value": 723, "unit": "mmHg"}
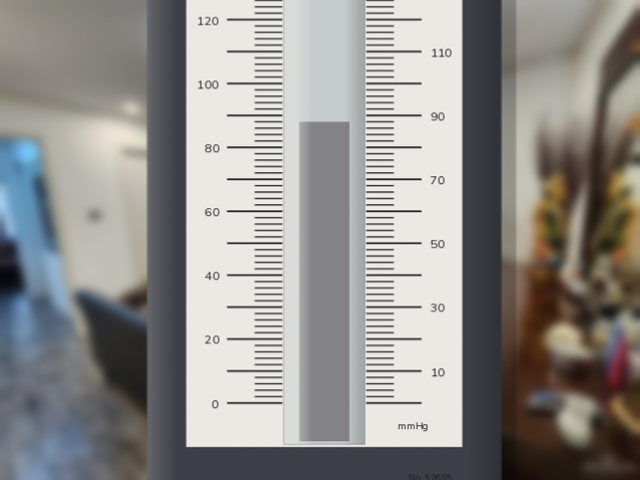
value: {"value": 88, "unit": "mmHg"}
